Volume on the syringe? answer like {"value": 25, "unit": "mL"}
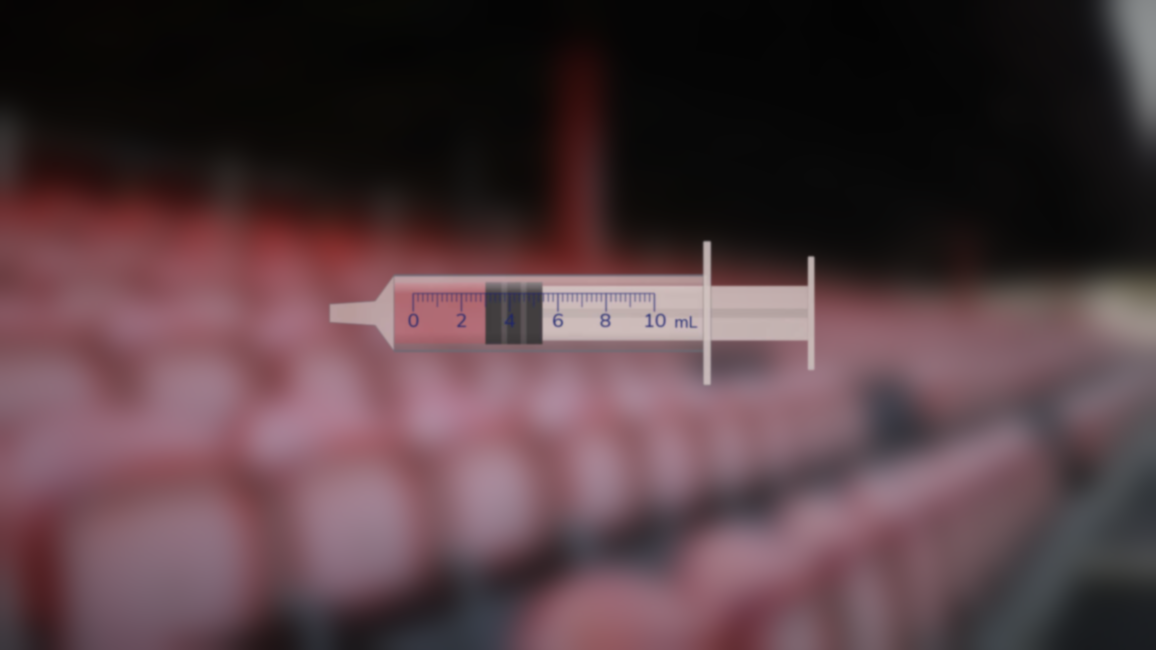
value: {"value": 3, "unit": "mL"}
